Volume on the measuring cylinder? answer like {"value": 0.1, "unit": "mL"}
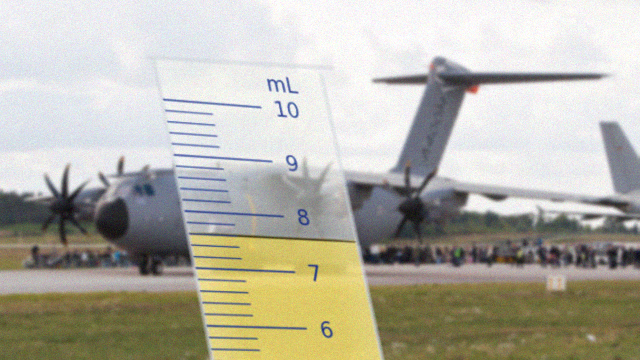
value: {"value": 7.6, "unit": "mL"}
